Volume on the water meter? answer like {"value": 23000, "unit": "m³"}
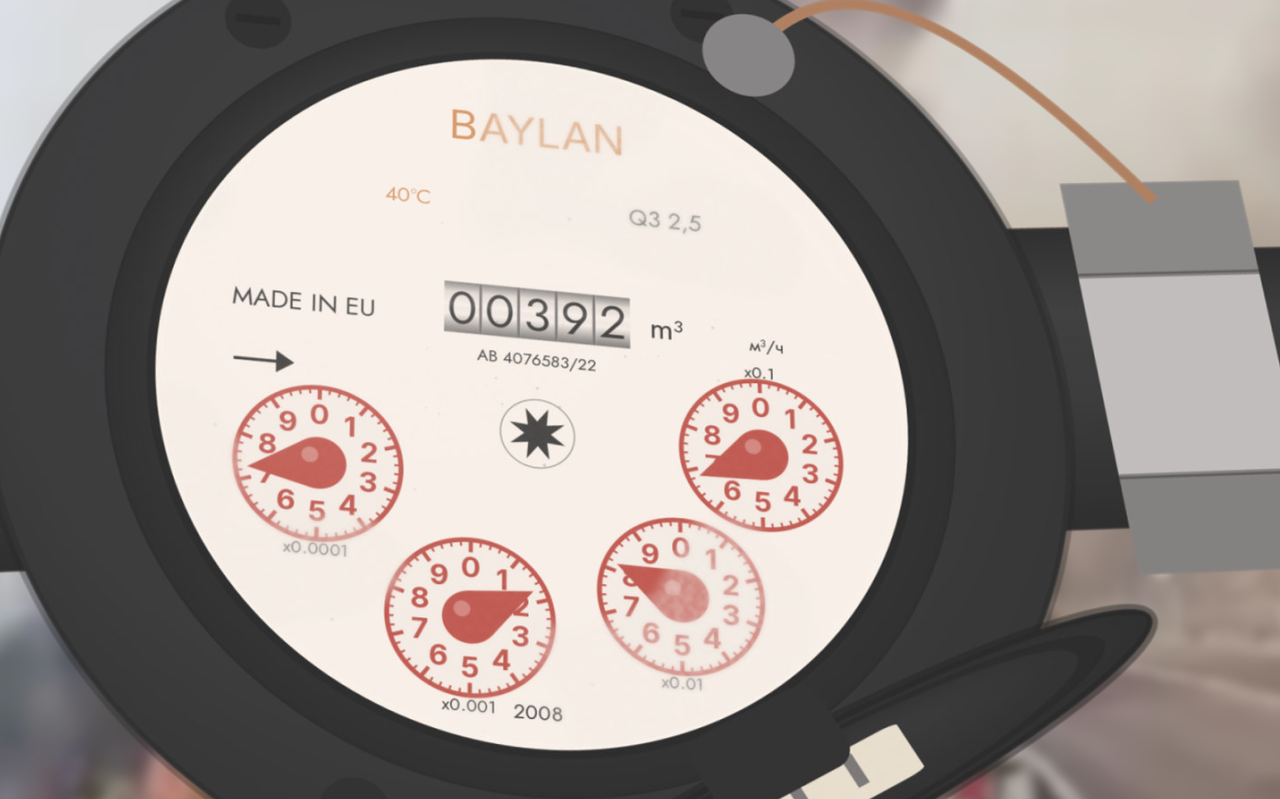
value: {"value": 392.6817, "unit": "m³"}
